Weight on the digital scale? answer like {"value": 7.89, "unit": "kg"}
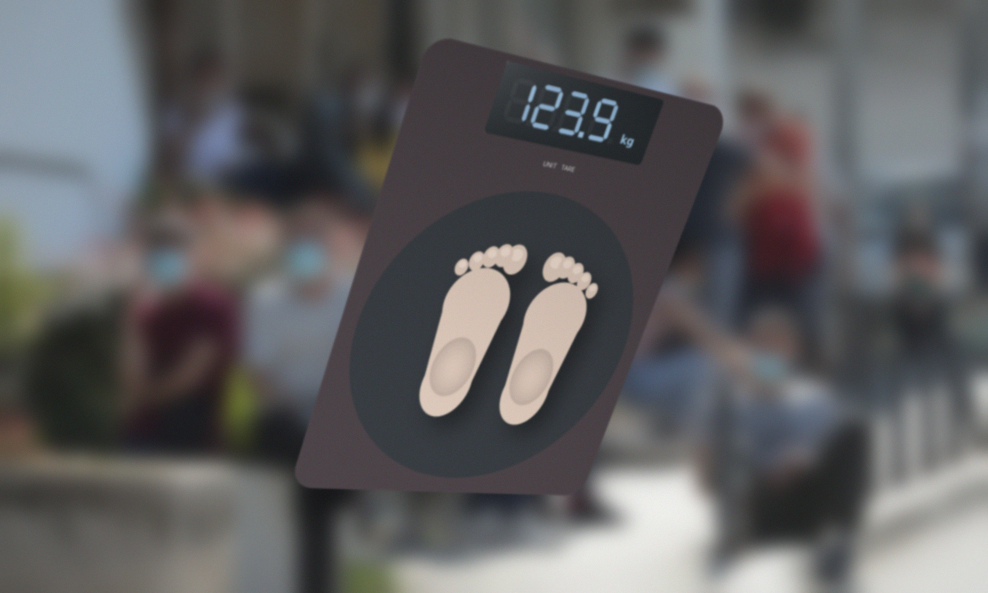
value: {"value": 123.9, "unit": "kg"}
